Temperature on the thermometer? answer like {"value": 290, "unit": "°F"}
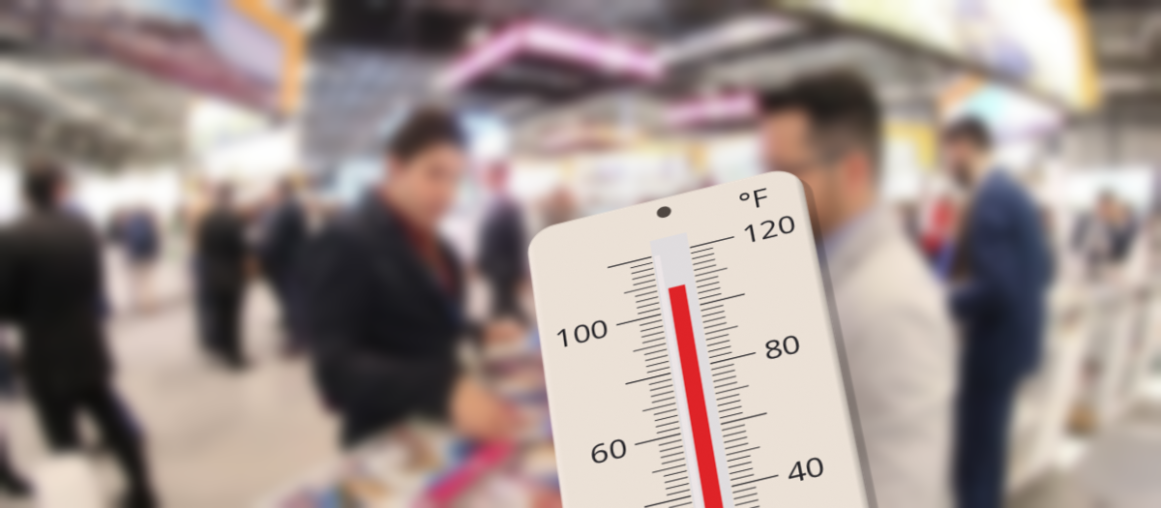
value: {"value": 108, "unit": "°F"}
